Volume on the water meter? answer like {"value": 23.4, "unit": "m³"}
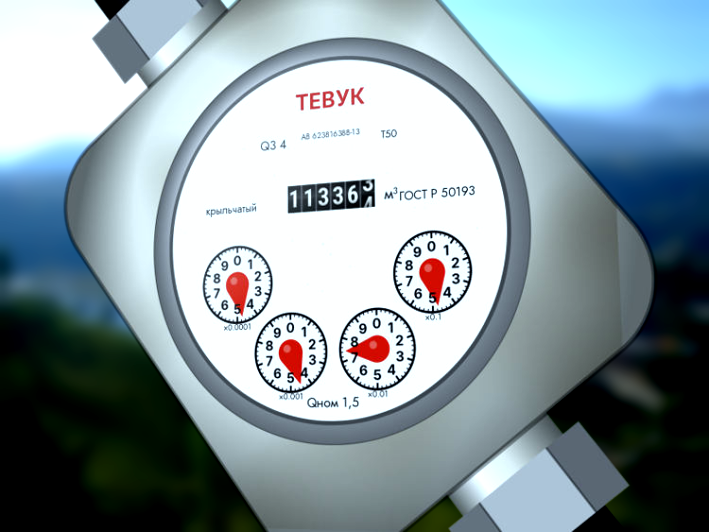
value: {"value": 113363.4744, "unit": "m³"}
